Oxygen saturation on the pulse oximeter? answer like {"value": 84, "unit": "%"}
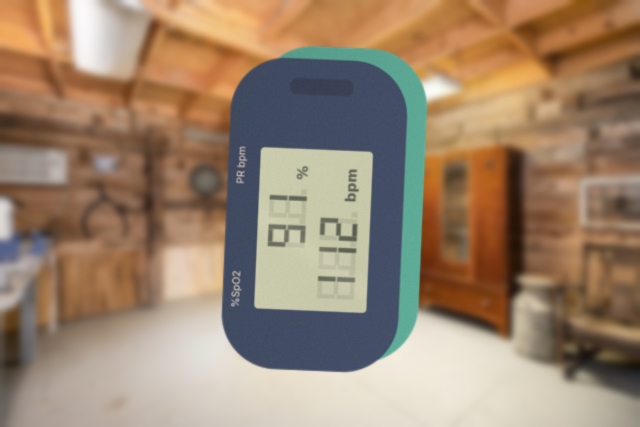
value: {"value": 91, "unit": "%"}
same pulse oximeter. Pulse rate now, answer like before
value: {"value": 112, "unit": "bpm"}
